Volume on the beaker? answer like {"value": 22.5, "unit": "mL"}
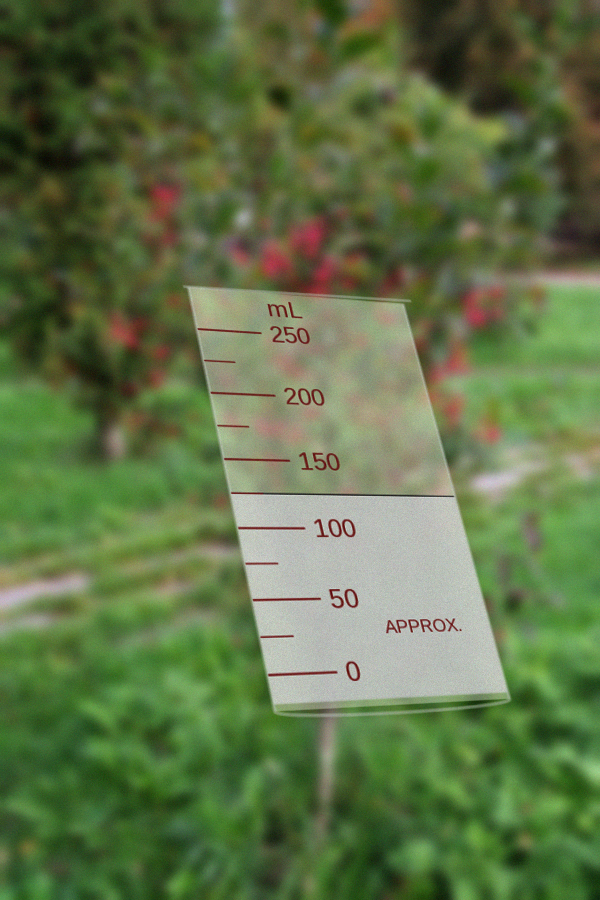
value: {"value": 125, "unit": "mL"}
